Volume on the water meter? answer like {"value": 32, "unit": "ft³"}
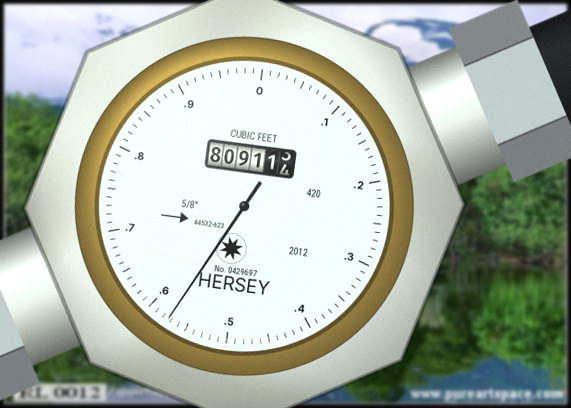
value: {"value": 809113.57, "unit": "ft³"}
